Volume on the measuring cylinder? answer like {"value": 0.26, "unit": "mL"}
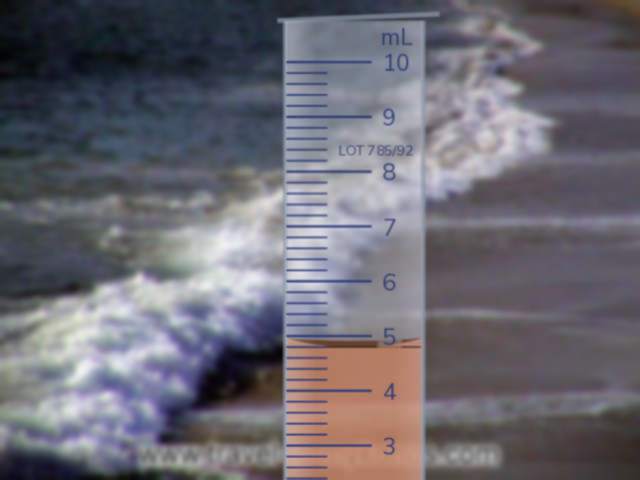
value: {"value": 4.8, "unit": "mL"}
